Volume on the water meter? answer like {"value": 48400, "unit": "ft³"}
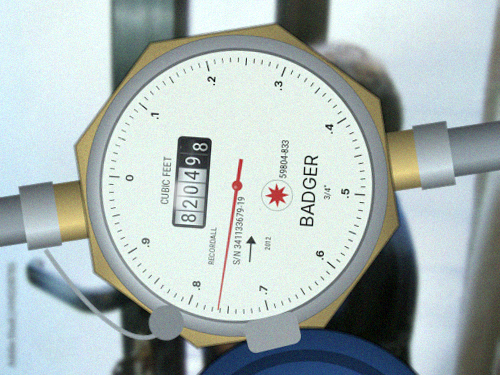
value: {"value": 820497.76, "unit": "ft³"}
